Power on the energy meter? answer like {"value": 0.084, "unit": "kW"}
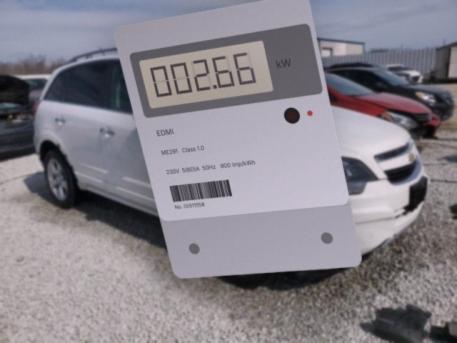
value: {"value": 2.66, "unit": "kW"}
